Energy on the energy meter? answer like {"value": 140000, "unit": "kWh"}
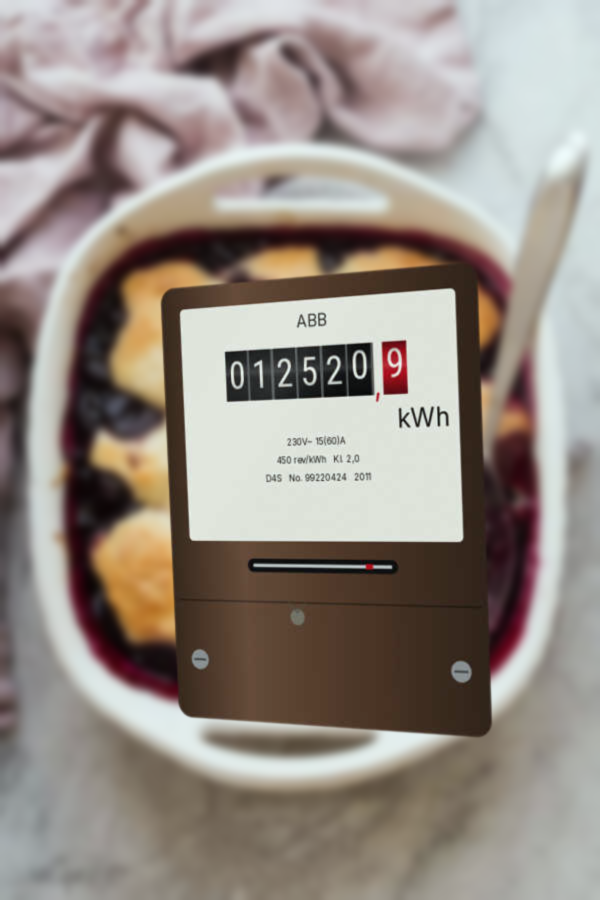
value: {"value": 12520.9, "unit": "kWh"}
